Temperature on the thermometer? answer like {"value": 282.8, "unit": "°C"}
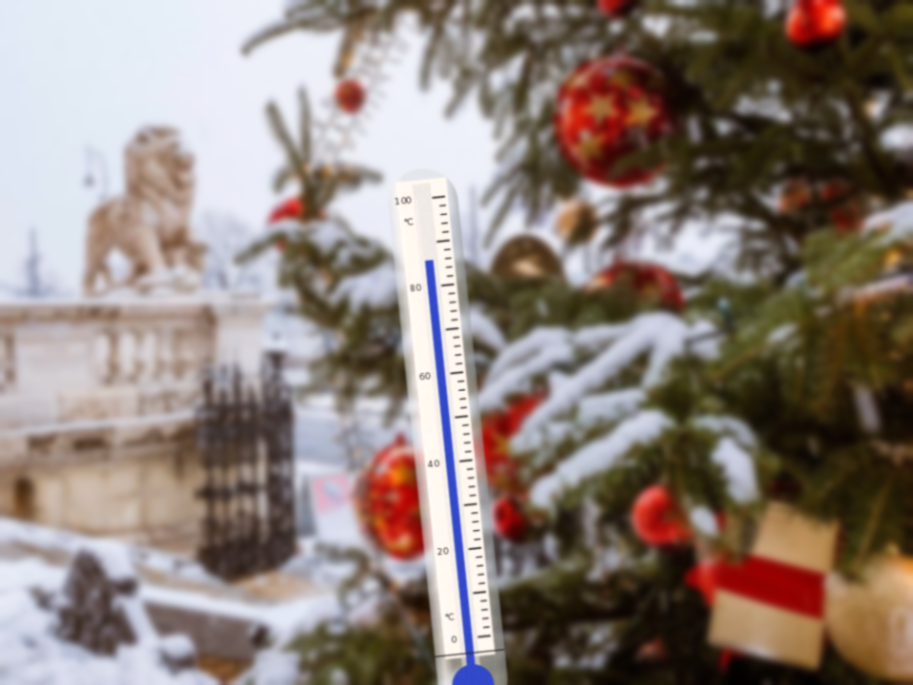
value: {"value": 86, "unit": "°C"}
